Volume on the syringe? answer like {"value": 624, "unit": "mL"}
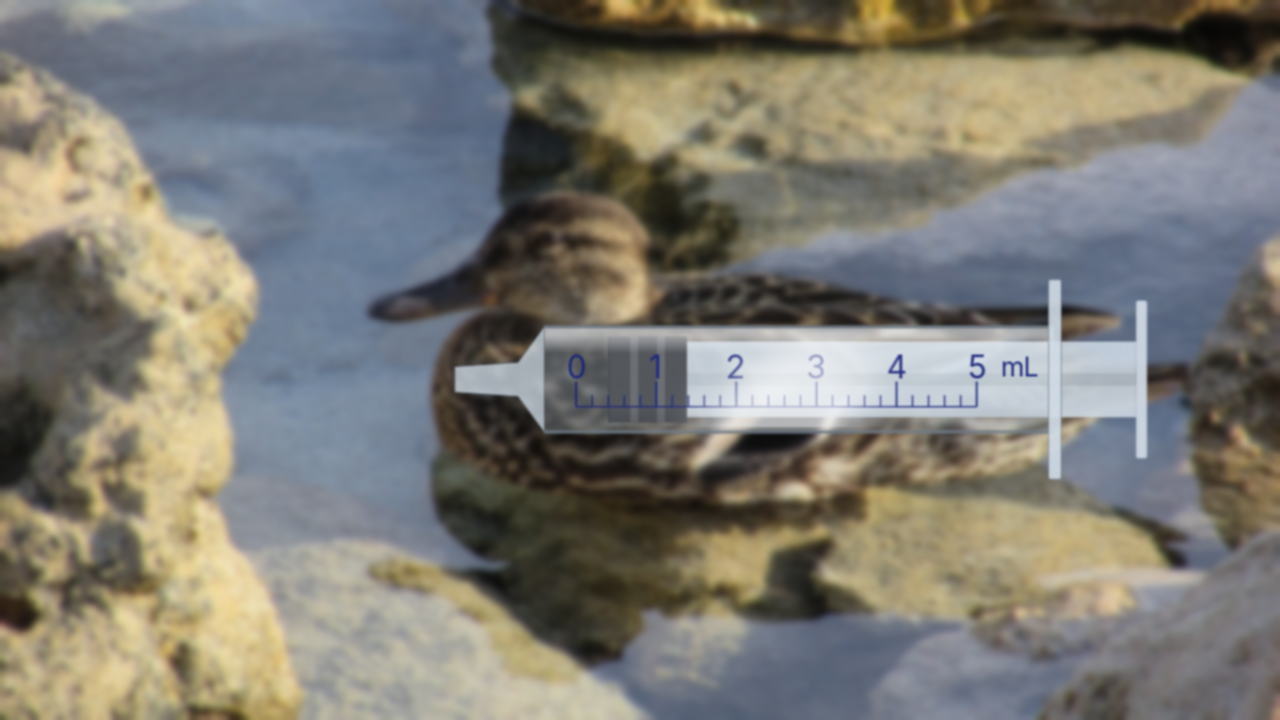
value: {"value": 0.4, "unit": "mL"}
